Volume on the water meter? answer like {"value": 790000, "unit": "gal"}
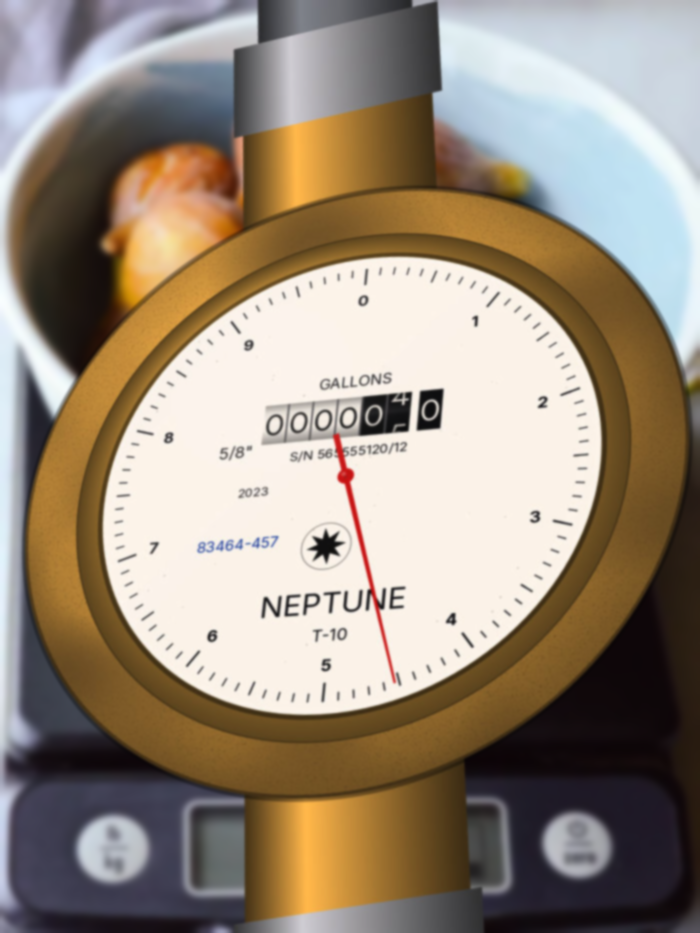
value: {"value": 44.5, "unit": "gal"}
